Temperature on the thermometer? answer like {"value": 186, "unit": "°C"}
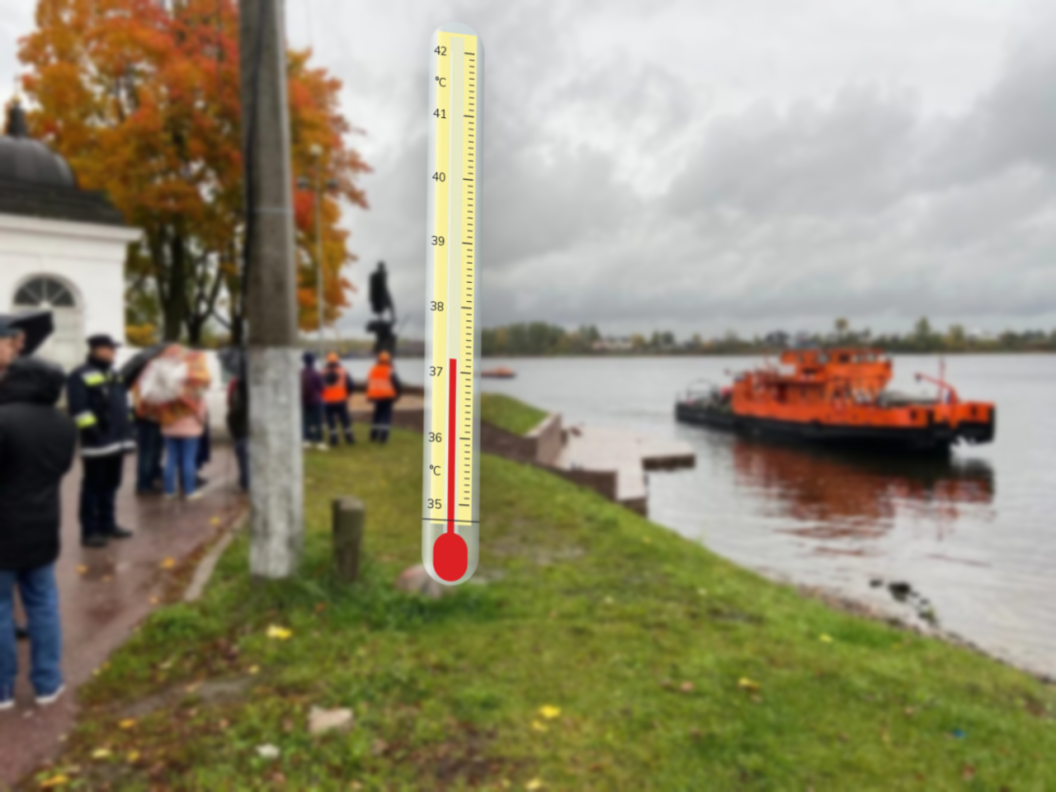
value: {"value": 37.2, "unit": "°C"}
